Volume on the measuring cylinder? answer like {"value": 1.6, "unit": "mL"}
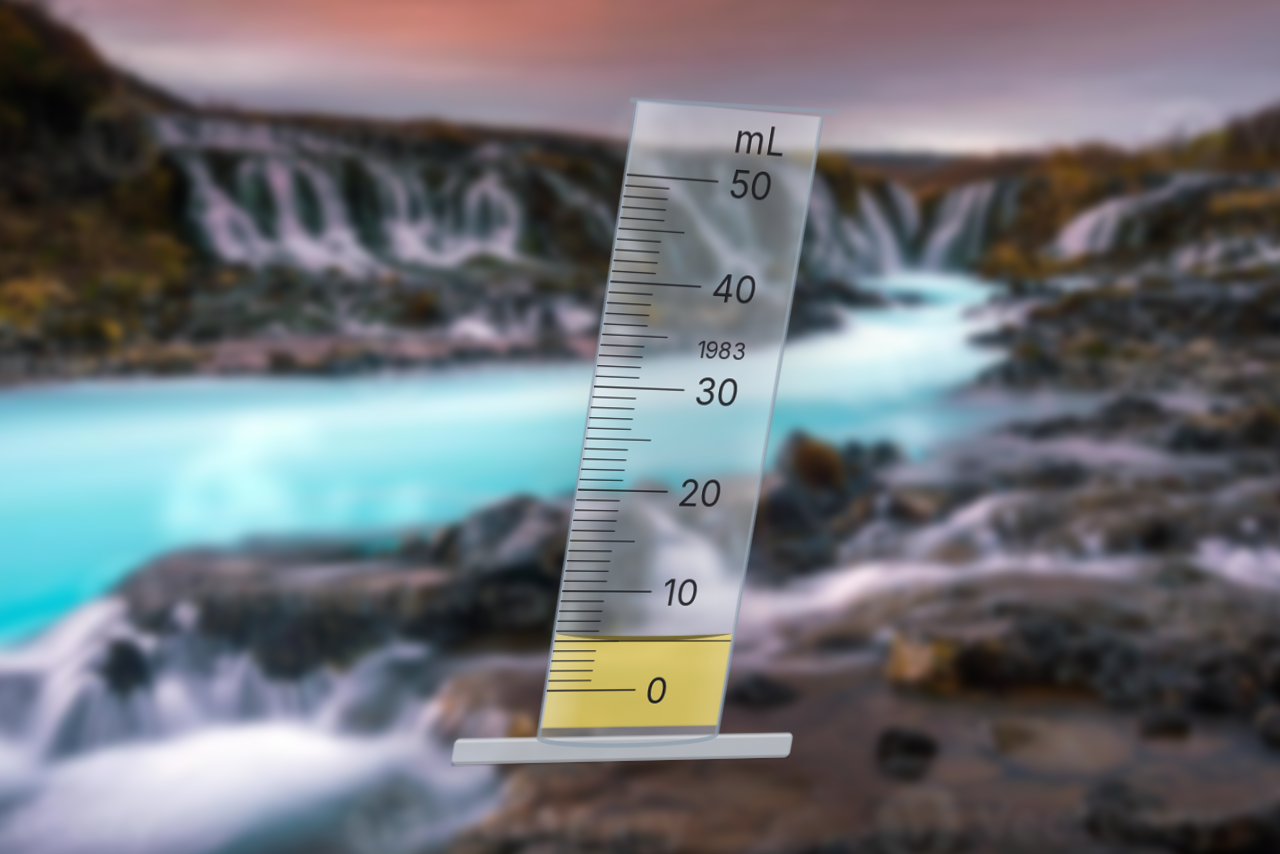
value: {"value": 5, "unit": "mL"}
